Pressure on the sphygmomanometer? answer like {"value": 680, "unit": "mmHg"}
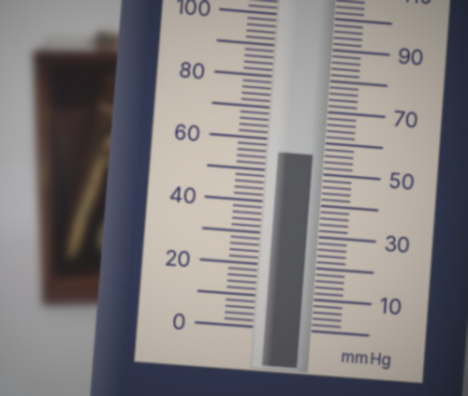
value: {"value": 56, "unit": "mmHg"}
